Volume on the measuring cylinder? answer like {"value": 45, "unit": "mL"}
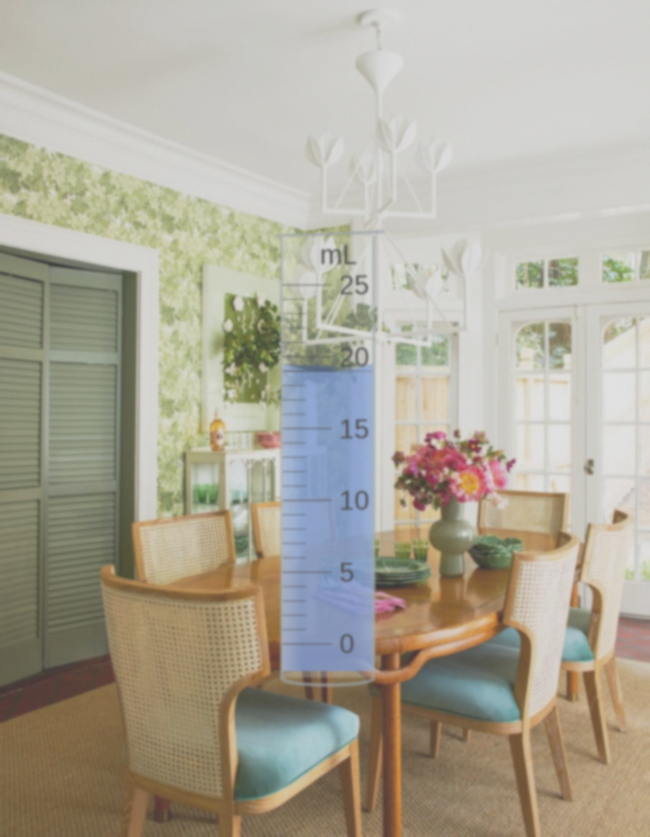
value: {"value": 19, "unit": "mL"}
